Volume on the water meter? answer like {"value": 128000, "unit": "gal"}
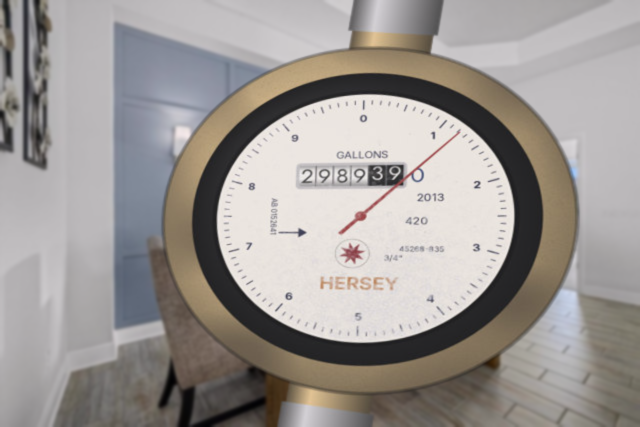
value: {"value": 2989391.2, "unit": "gal"}
